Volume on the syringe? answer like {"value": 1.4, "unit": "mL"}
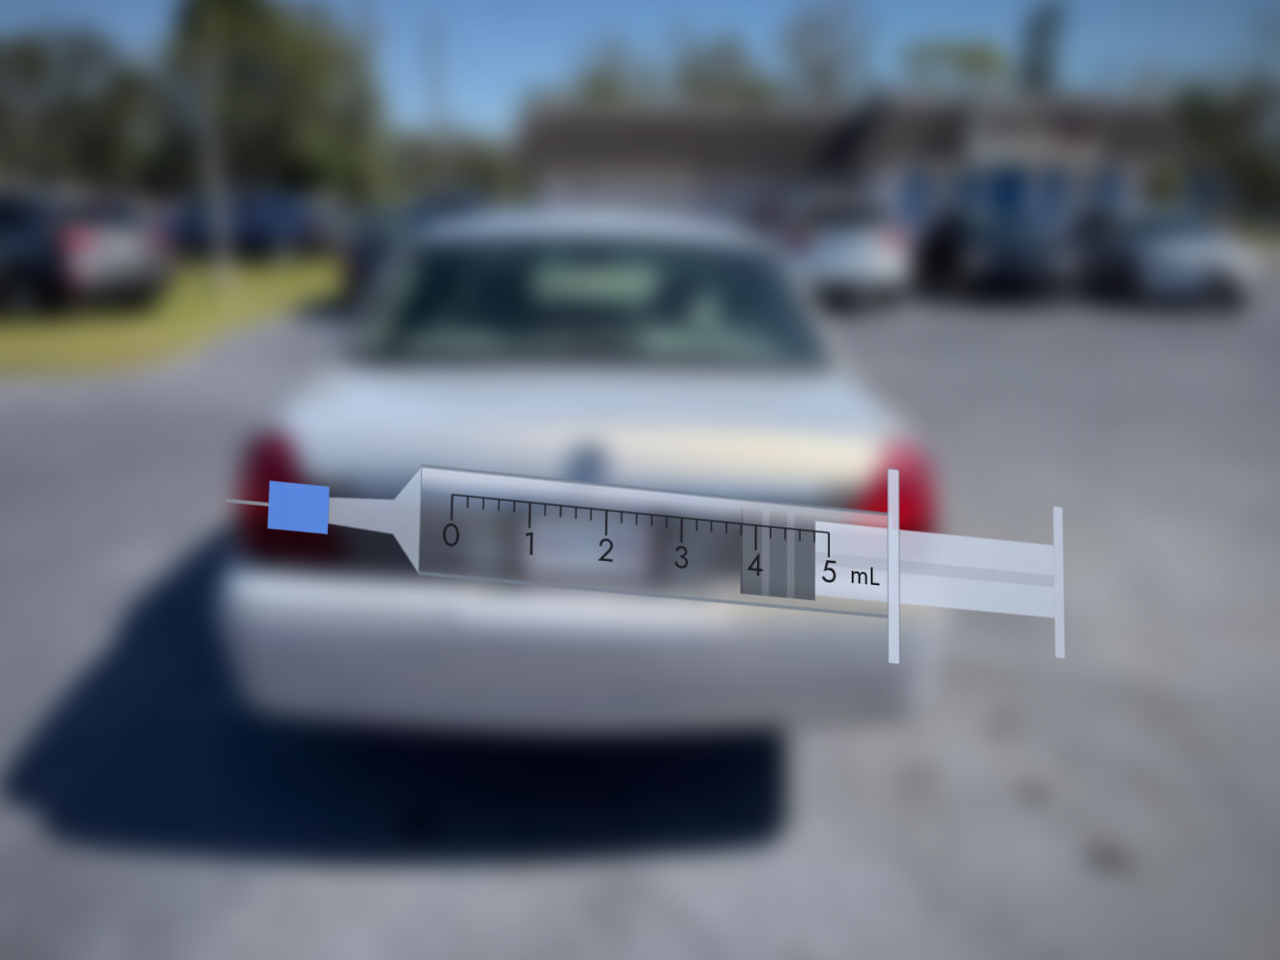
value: {"value": 3.8, "unit": "mL"}
